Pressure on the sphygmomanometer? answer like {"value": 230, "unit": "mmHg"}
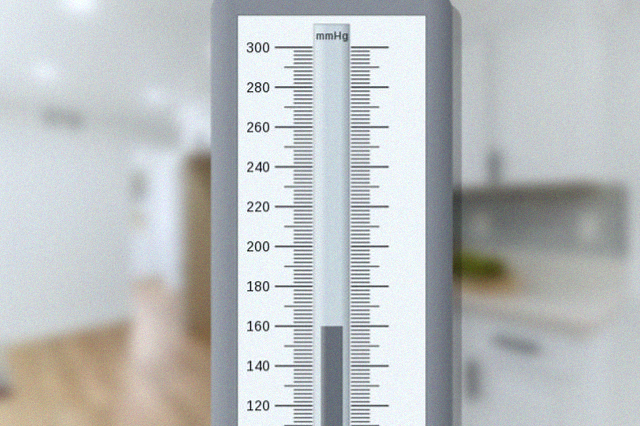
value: {"value": 160, "unit": "mmHg"}
